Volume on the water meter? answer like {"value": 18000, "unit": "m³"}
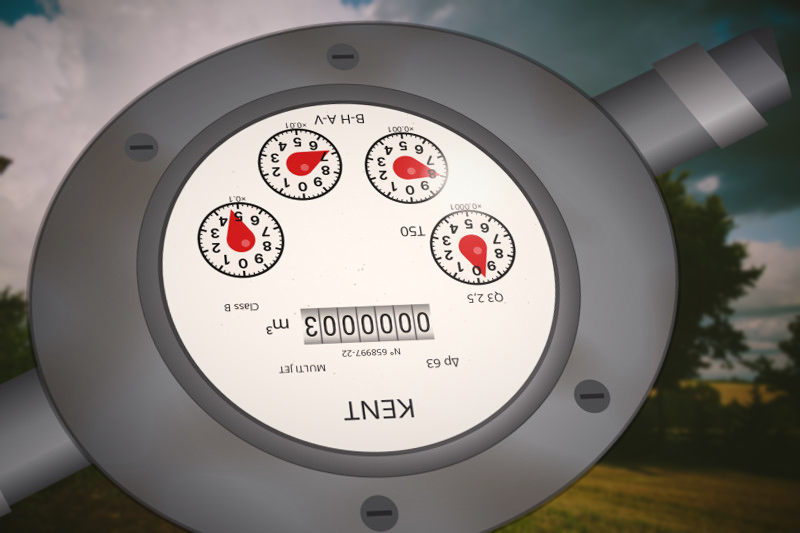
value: {"value": 3.4679, "unit": "m³"}
